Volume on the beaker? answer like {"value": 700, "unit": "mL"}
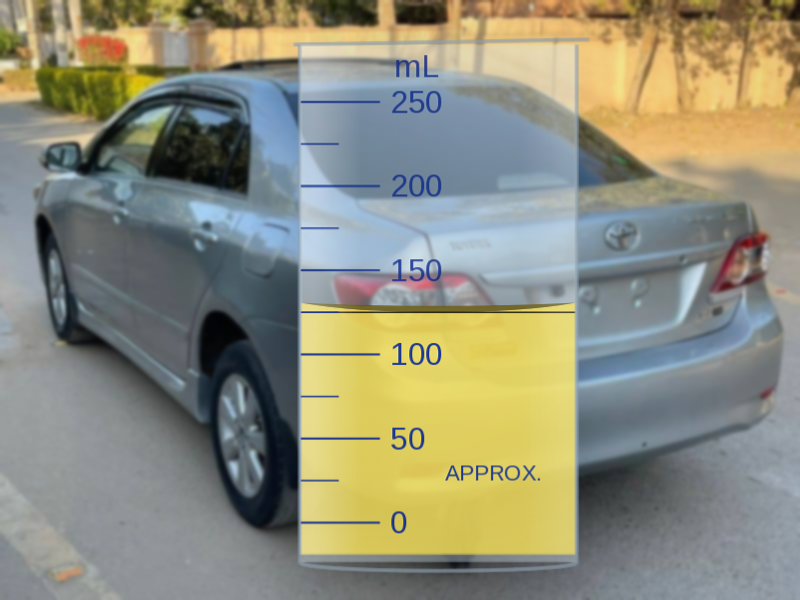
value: {"value": 125, "unit": "mL"}
